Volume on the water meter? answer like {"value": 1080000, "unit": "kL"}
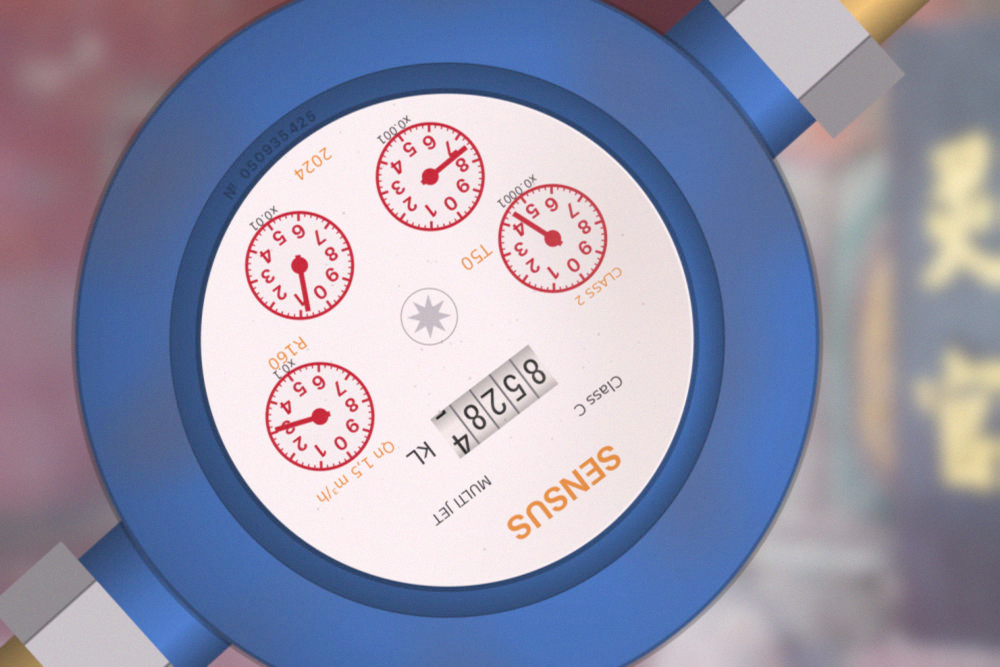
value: {"value": 85284.3074, "unit": "kL"}
